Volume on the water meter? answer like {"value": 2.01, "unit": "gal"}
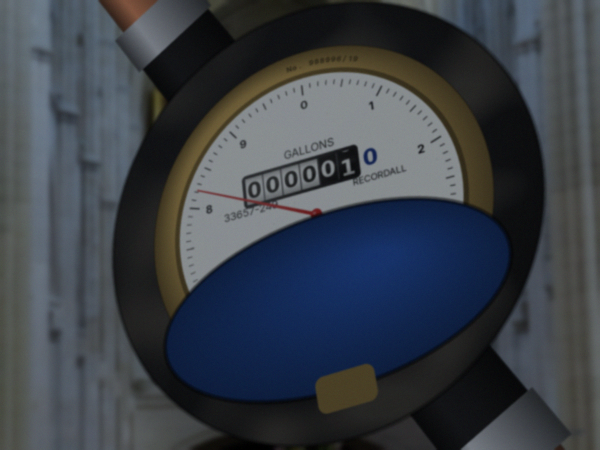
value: {"value": 8.2, "unit": "gal"}
